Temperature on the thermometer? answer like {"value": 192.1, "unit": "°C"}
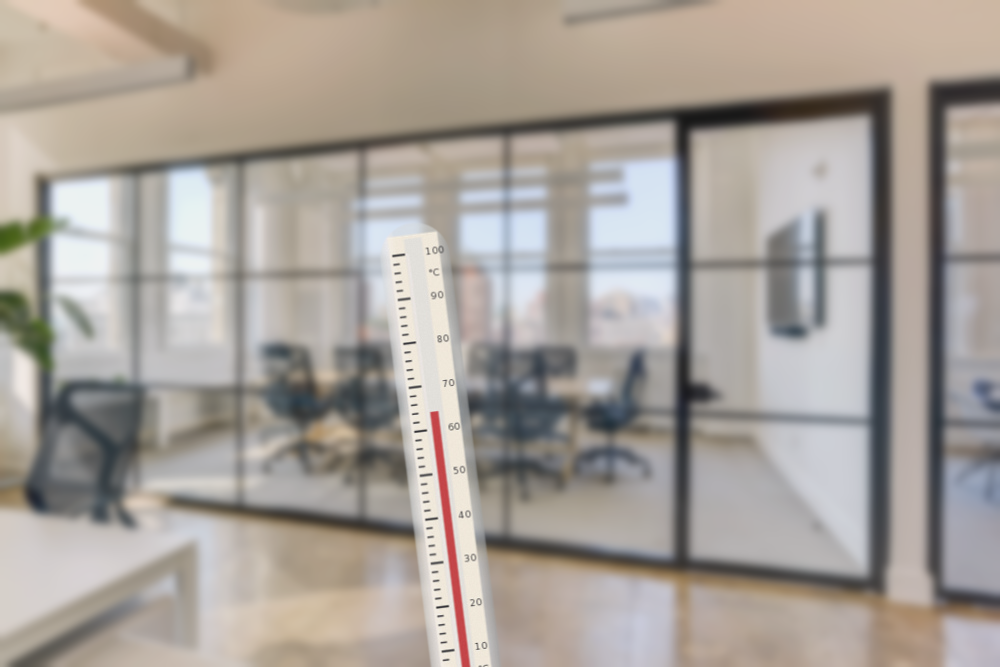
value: {"value": 64, "unit": "°C"}
